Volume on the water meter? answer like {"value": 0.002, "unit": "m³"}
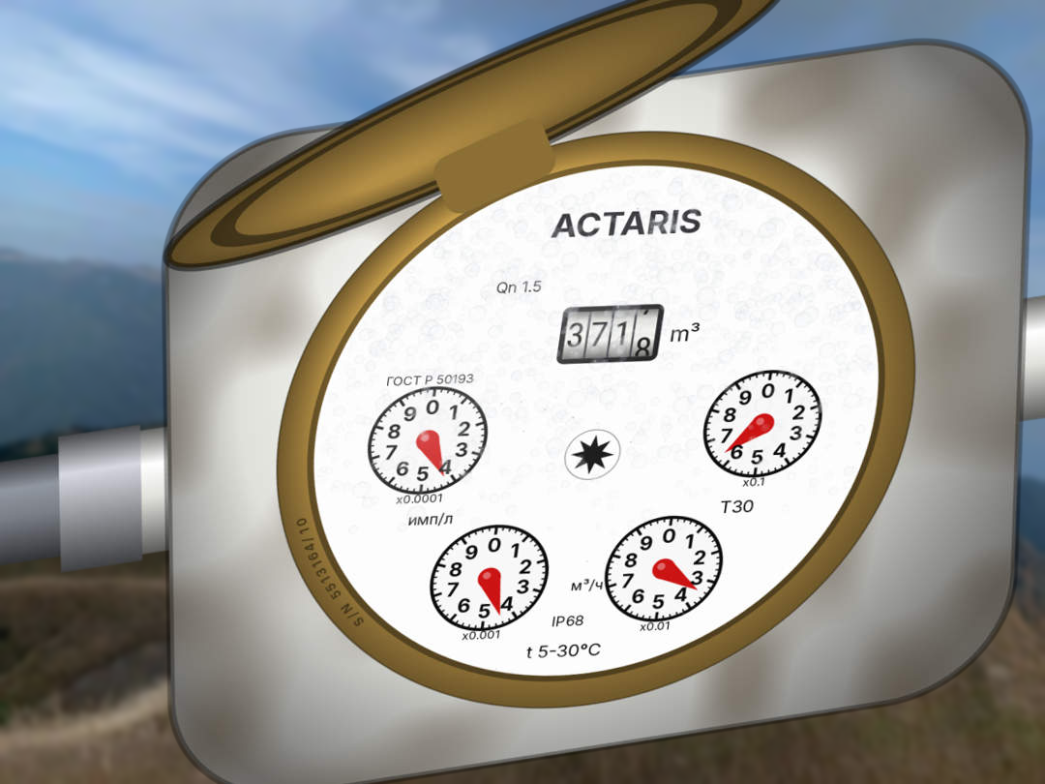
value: {"value": 3717.6344, "unit": "m³"}
